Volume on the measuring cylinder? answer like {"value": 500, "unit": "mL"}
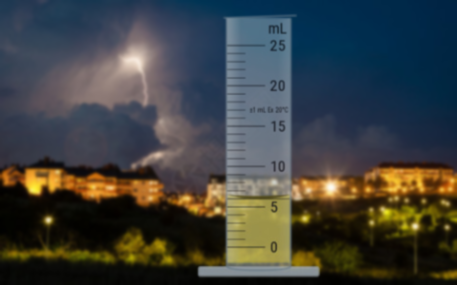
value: {"value": 6, "unit": "mL"}
